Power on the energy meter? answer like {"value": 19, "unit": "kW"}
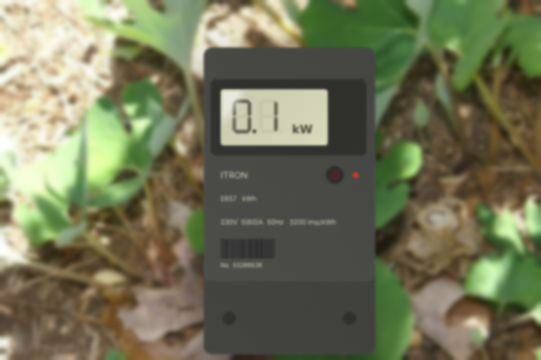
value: {"value": 0.1, "unit": "kW"}
